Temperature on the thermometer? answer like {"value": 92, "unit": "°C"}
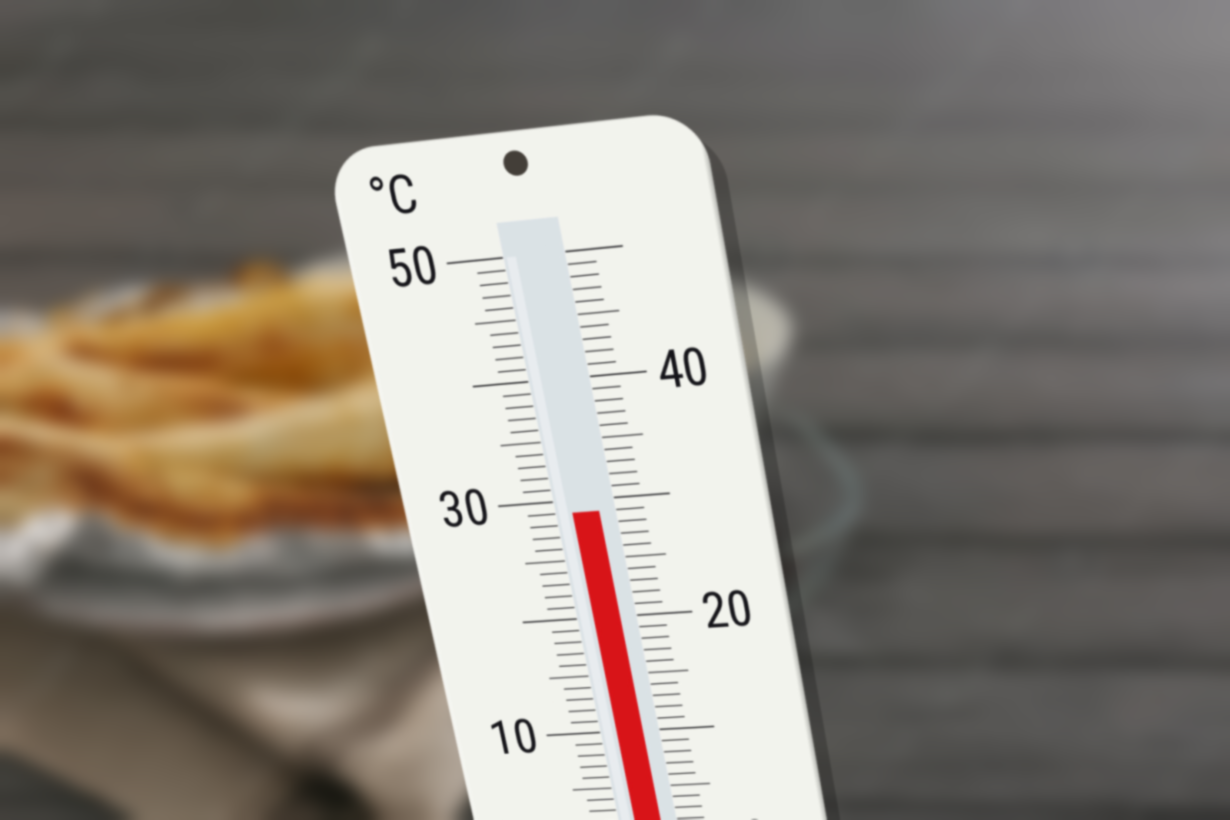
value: {"value": 29, "unit": "°C"}
